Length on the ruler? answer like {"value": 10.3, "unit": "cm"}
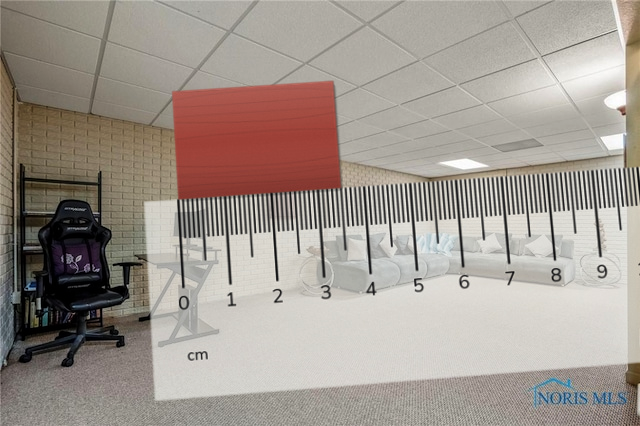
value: {"value": 3.5, "unit": "cm"}
